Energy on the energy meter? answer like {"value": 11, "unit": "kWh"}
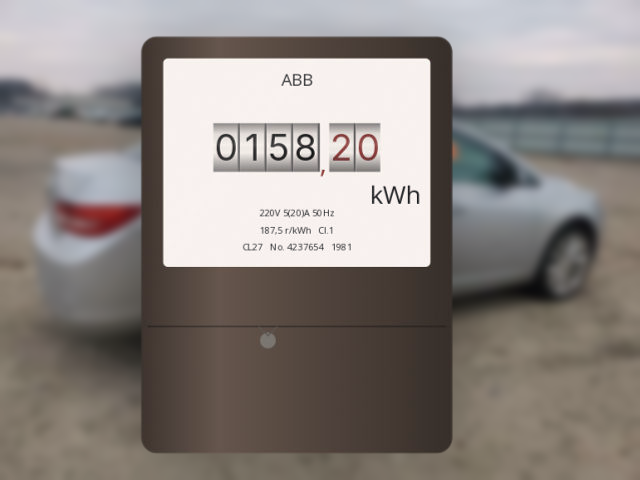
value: {"value": 158.20, "unit": "kWh"}
